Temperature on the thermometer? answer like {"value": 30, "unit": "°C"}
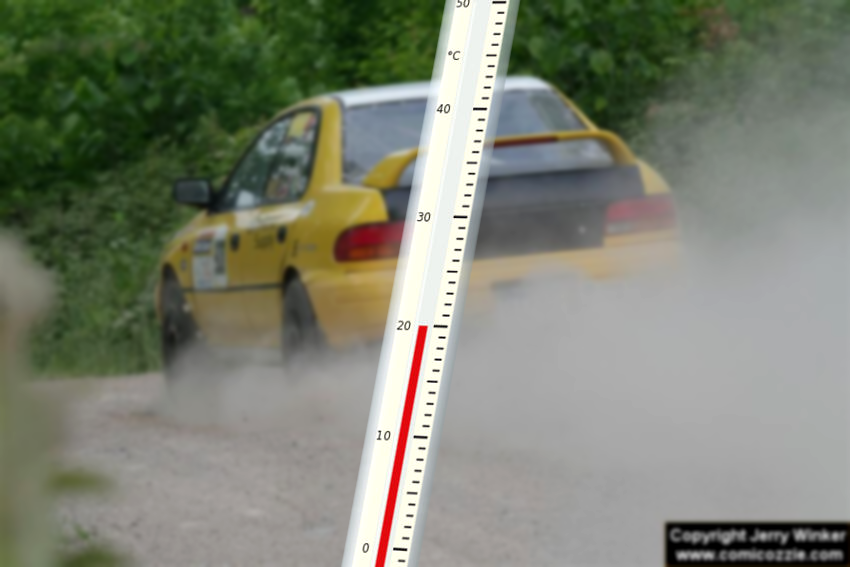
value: {"value": 20, "unit": "°C"}
